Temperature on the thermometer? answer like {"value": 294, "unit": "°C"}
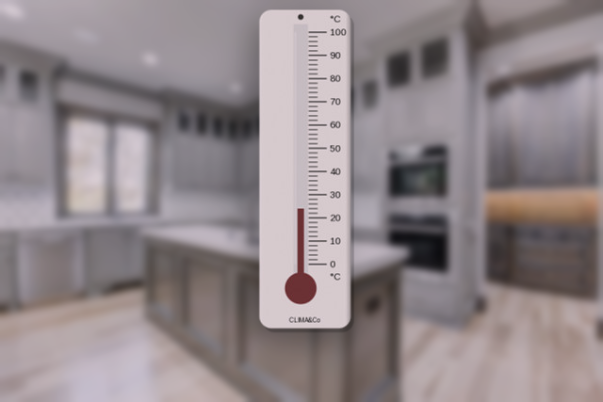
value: {"value": 24, "unit": "°C"}
